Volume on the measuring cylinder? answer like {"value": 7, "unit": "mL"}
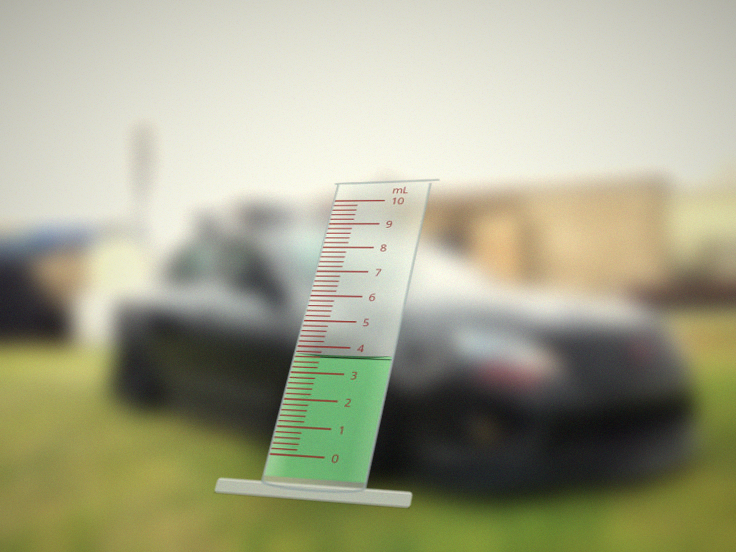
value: {"value": 3.6, "unit": "mL"}
